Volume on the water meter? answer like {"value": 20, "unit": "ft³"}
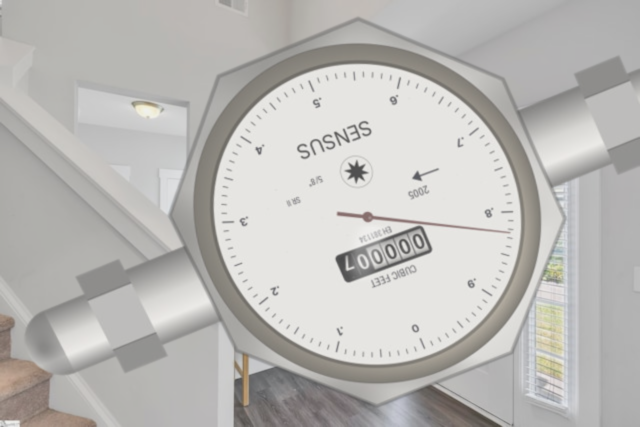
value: {"value": 6.82, "unit": "ft³"}
